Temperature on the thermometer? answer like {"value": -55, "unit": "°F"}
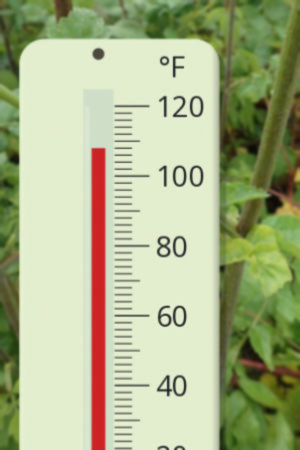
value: {"value": 108, "unit": "°F"}
